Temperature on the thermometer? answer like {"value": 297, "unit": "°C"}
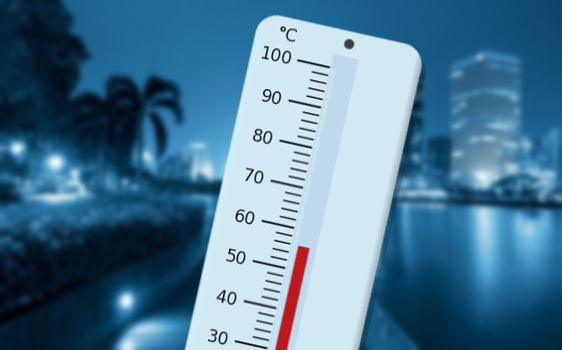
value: {"value": 56, "unit": "°C"}
